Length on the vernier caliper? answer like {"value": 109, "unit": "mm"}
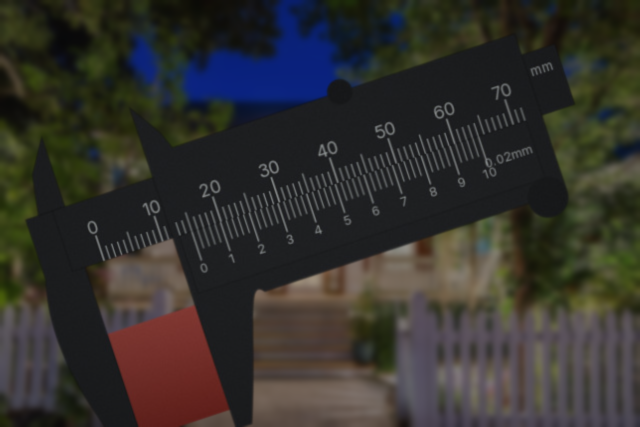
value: {"value": 15.0, "unit": "mm"}
